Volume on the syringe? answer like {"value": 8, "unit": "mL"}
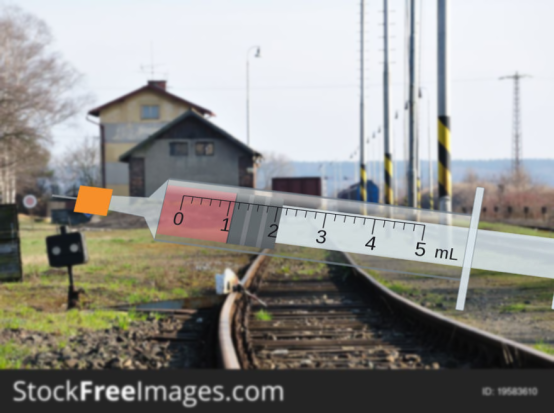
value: {"value": 1.1, "unit": "mL"}
